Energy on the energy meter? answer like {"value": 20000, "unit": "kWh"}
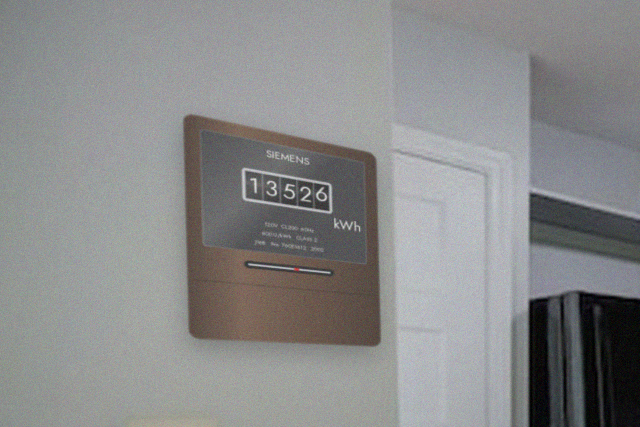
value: {"value": 13526, "unit": "kWh"}
